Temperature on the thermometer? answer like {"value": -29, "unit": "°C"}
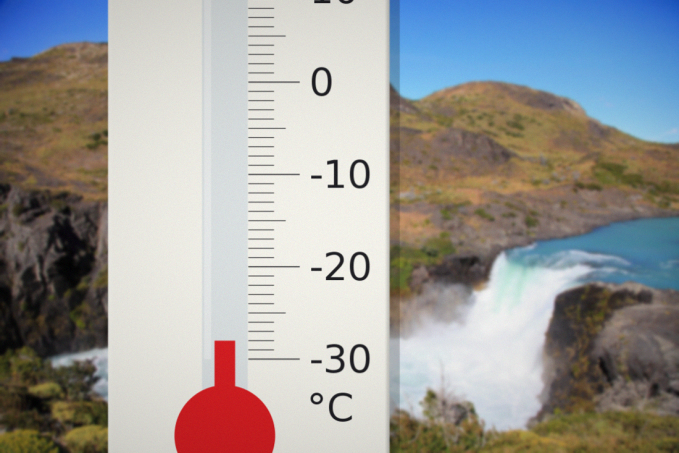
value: {"value": -28, "unit": "°C"}
